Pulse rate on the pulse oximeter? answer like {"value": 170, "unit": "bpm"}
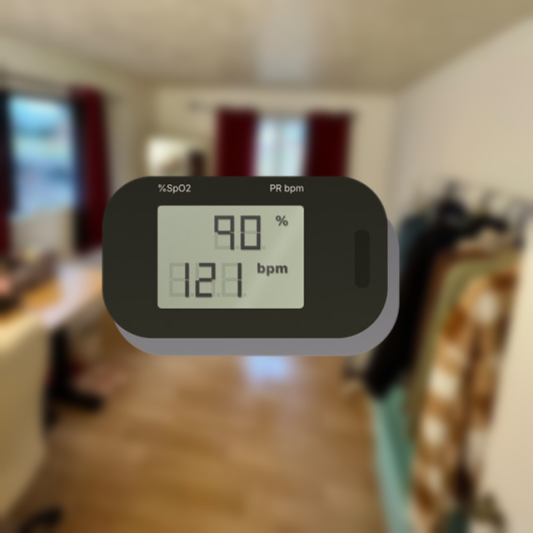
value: {"value": 121, "unit": "bpm"}
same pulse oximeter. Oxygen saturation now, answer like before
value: {"value": 90, "unit": "%"}
